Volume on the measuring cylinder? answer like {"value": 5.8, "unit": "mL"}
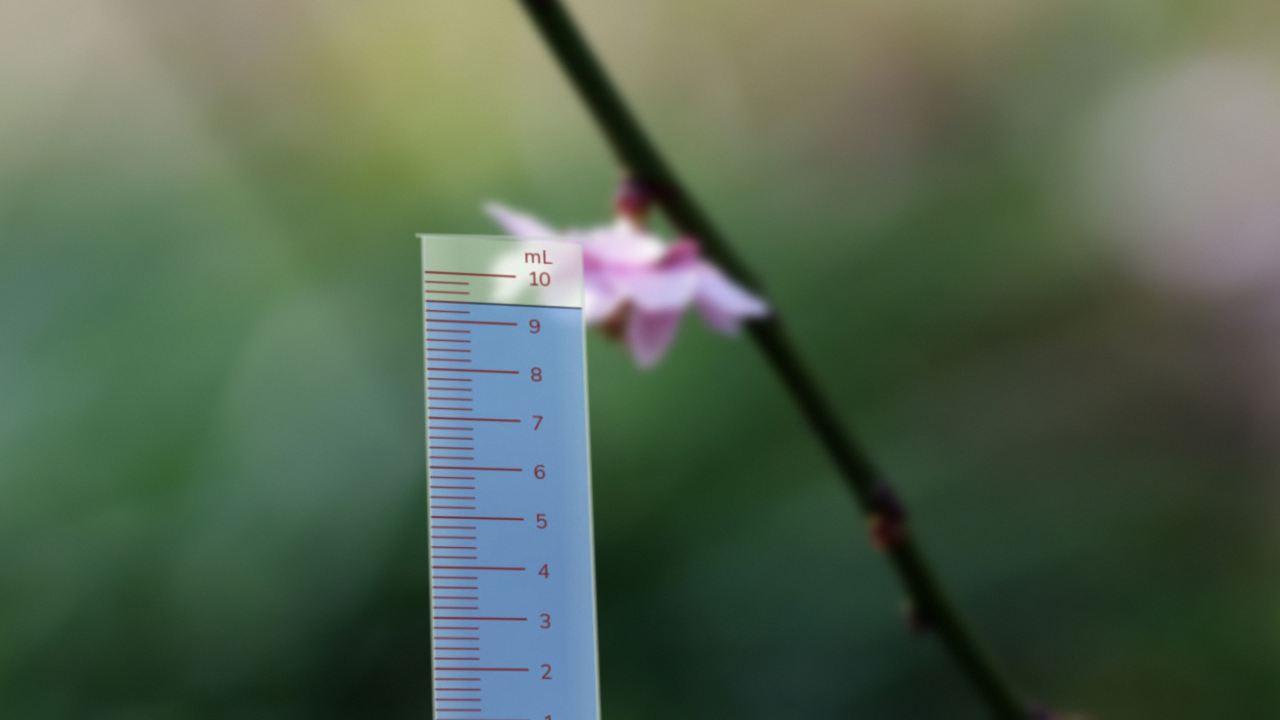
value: {"value": 9.4, "unit": "mL"}
